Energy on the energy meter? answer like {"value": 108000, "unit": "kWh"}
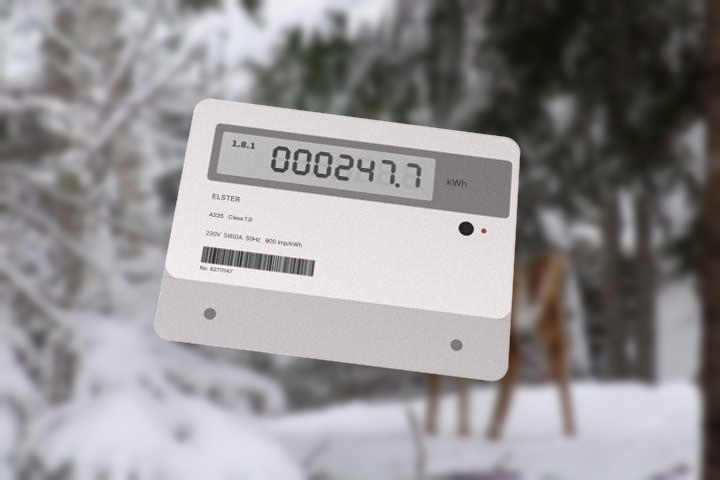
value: {"value": 247.7, "unit": "kWh"}
